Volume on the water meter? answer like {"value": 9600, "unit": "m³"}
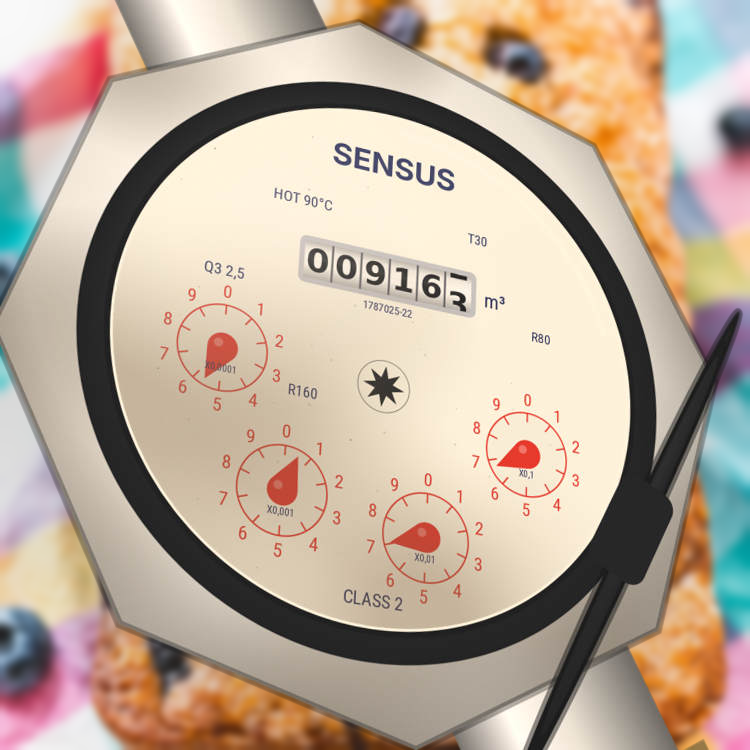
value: {"value": 9162.6705, "unit": "m³"}
